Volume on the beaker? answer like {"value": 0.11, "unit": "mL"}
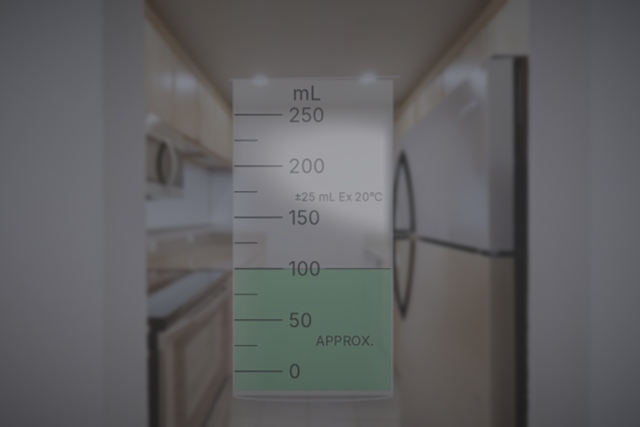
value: {"value": 100, "unit": "mL"}
